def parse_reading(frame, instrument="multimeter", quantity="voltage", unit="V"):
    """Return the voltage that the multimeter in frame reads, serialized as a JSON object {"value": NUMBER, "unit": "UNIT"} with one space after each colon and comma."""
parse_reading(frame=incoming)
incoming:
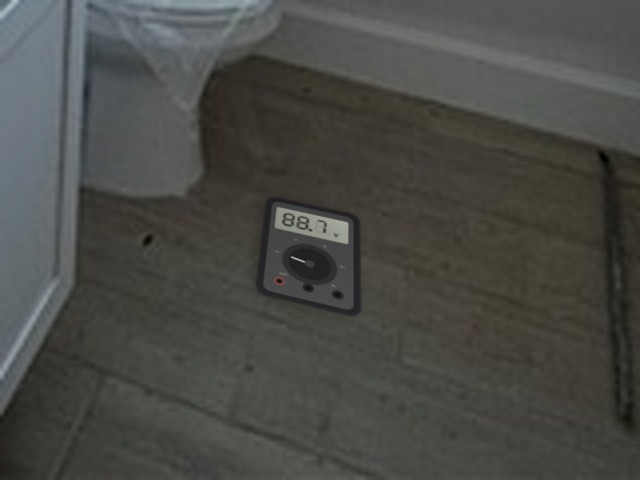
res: {"value": 88.7, "unit": "V"}
